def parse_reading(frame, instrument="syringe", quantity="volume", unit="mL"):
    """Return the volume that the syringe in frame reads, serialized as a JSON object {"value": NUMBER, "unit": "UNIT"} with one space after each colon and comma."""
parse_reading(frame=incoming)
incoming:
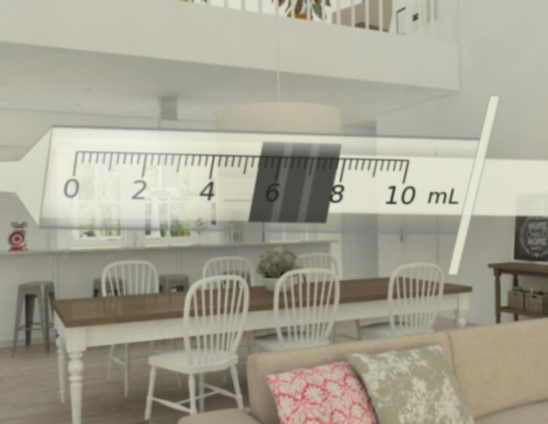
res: {"value": 5.4, "unit": "mL"}
